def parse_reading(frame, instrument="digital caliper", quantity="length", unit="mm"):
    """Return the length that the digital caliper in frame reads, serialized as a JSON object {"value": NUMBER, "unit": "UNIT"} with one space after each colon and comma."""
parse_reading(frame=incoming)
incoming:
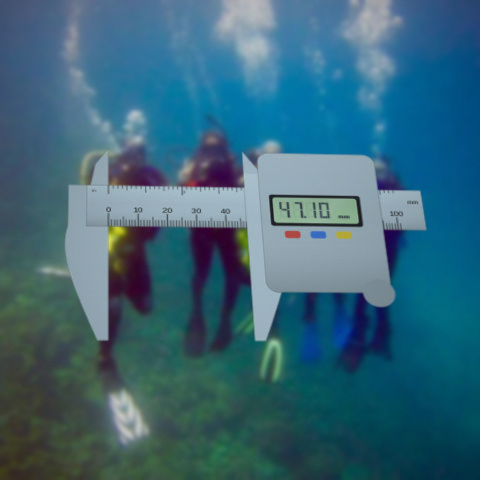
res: {"value": 47.10, "unit": "mm"}
